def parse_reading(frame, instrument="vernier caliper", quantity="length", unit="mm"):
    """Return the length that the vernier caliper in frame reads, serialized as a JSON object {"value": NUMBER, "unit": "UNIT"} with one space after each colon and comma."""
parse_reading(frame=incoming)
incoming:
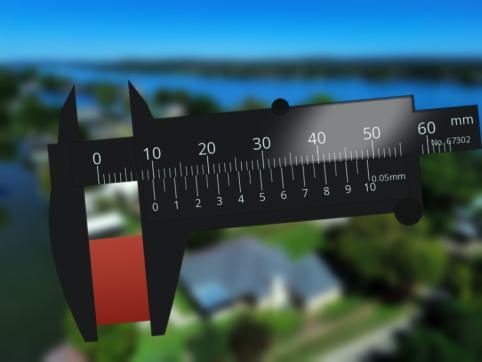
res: {"value": 9.8, "unit": "mm"}
